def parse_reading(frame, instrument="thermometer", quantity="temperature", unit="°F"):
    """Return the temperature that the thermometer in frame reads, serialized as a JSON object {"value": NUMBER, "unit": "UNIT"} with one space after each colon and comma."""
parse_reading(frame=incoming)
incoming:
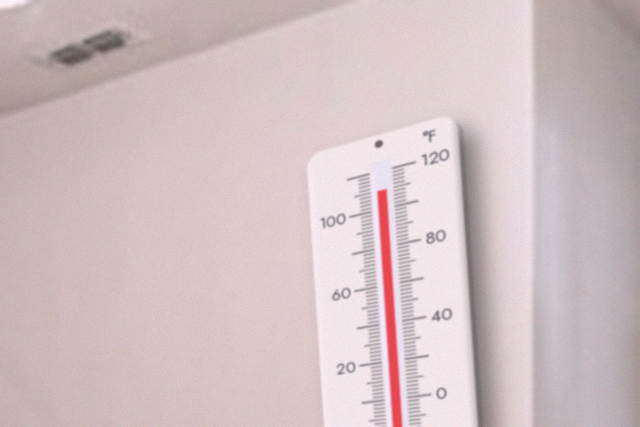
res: {"value": 110, "unit": "°F"}
